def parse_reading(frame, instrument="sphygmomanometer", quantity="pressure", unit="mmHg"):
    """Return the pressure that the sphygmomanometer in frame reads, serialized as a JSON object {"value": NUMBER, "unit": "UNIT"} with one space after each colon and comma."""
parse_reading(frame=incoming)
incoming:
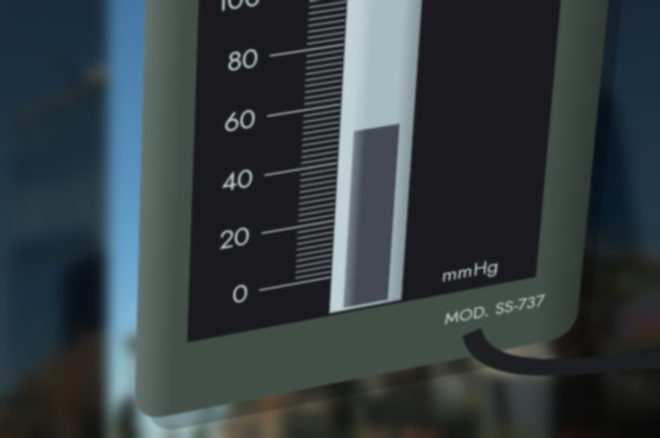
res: {"value": 50, "unit": "mmHg"}
